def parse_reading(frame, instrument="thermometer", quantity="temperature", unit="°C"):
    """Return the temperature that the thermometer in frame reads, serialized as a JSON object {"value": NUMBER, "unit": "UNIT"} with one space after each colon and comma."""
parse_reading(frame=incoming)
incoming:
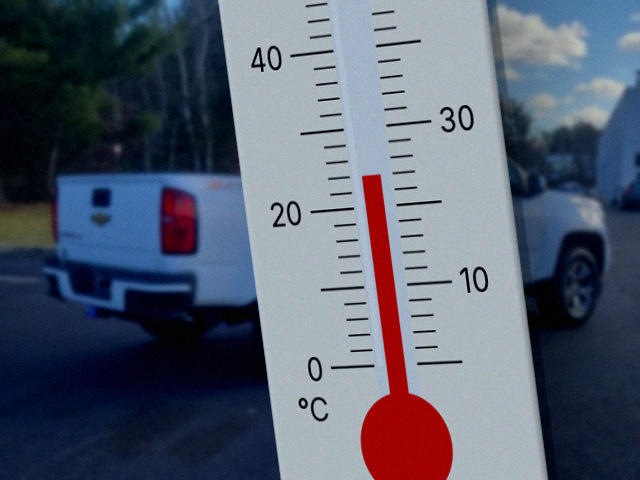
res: {"value": 24, "unit": "°C"}
